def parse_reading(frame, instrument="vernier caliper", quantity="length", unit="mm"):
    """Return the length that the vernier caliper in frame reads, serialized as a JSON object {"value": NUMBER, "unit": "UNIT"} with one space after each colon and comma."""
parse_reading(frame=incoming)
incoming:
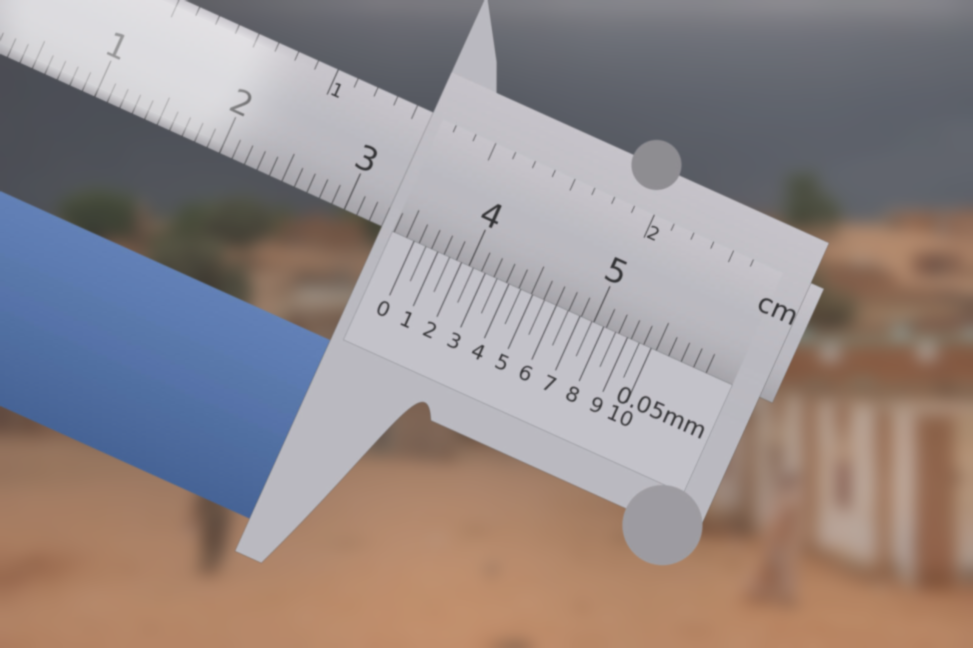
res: {"value": 35.6, "unit": "mm"}
